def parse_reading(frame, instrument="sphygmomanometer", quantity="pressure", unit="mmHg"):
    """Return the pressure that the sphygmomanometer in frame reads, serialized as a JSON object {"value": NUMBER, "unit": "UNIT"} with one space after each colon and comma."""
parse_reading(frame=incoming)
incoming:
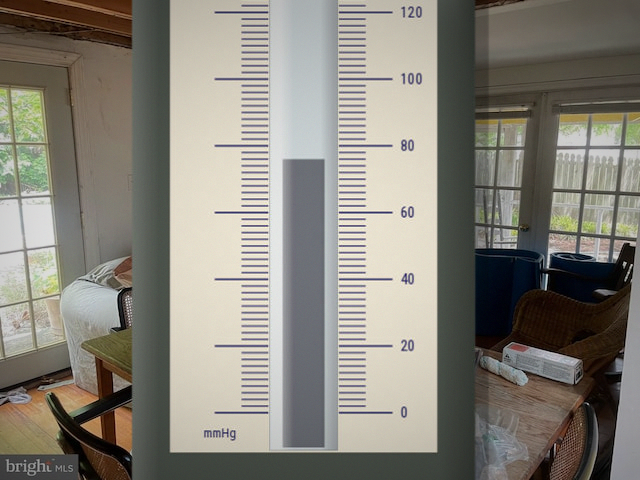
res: {"value": 76, "unit": "mmHg"}
